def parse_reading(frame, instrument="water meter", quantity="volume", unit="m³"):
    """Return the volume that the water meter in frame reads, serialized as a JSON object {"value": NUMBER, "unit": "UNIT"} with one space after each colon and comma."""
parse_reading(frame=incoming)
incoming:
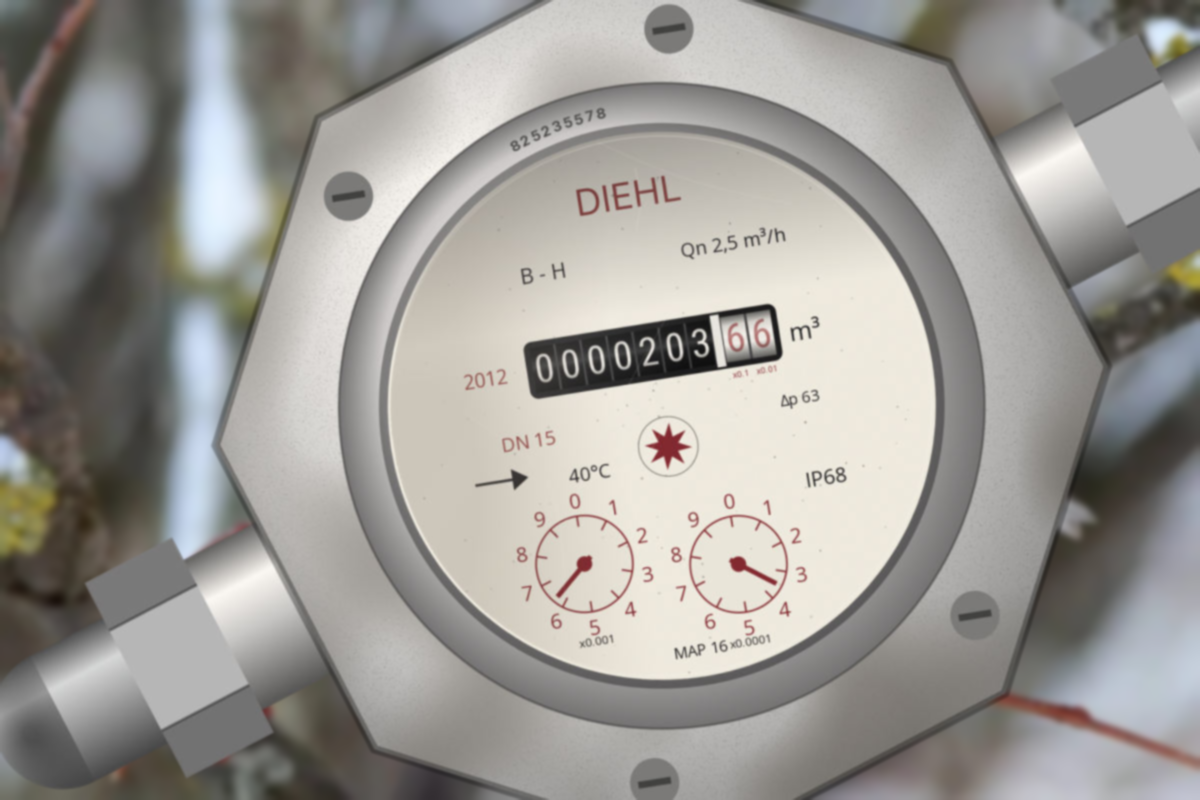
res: {"value": 203.6663, "unit": "m³"}
